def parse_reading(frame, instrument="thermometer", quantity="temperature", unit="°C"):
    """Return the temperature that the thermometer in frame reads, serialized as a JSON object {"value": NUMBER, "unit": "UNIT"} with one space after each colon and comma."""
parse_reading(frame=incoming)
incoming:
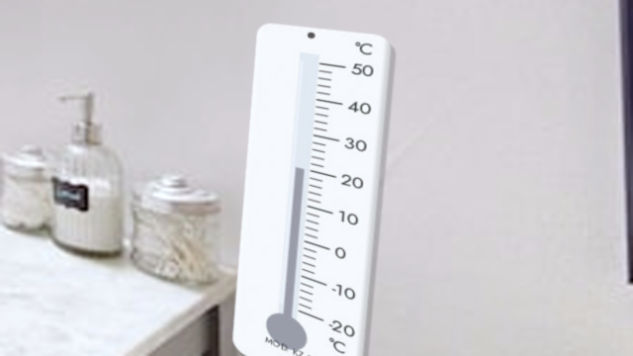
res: {"value": 20, "unit": "°C"}
